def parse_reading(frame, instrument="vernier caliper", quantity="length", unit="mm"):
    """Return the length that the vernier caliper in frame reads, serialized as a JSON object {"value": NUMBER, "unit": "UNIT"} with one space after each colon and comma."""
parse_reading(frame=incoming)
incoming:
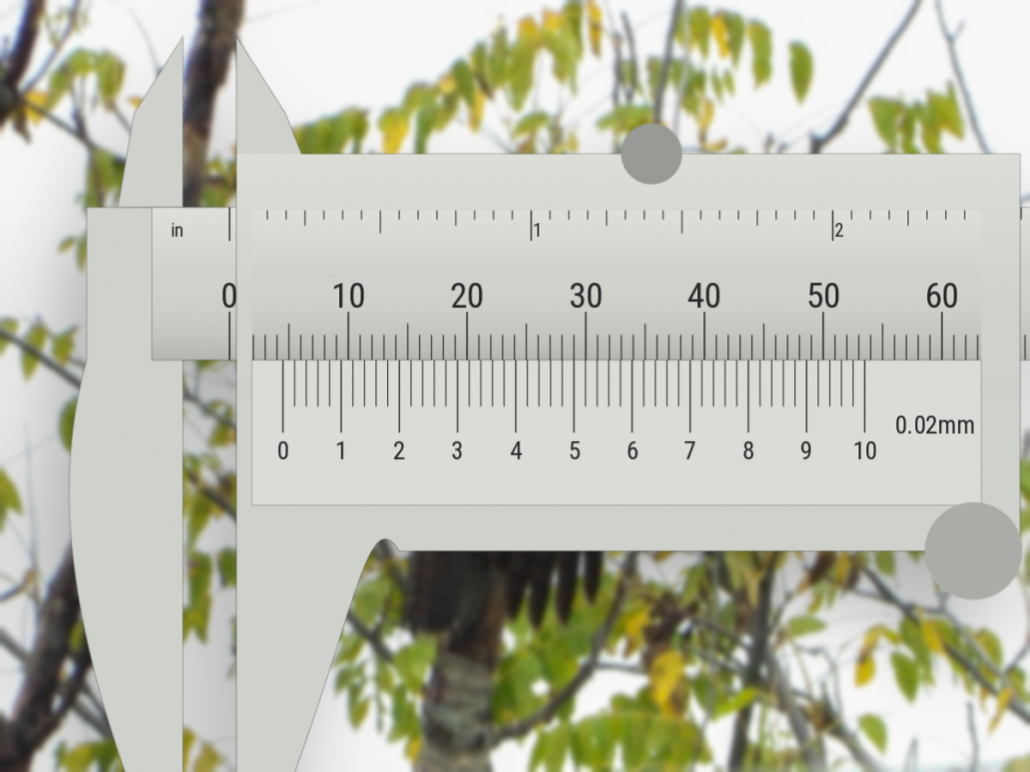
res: {"value": 4.5, "unit": "mm"}
